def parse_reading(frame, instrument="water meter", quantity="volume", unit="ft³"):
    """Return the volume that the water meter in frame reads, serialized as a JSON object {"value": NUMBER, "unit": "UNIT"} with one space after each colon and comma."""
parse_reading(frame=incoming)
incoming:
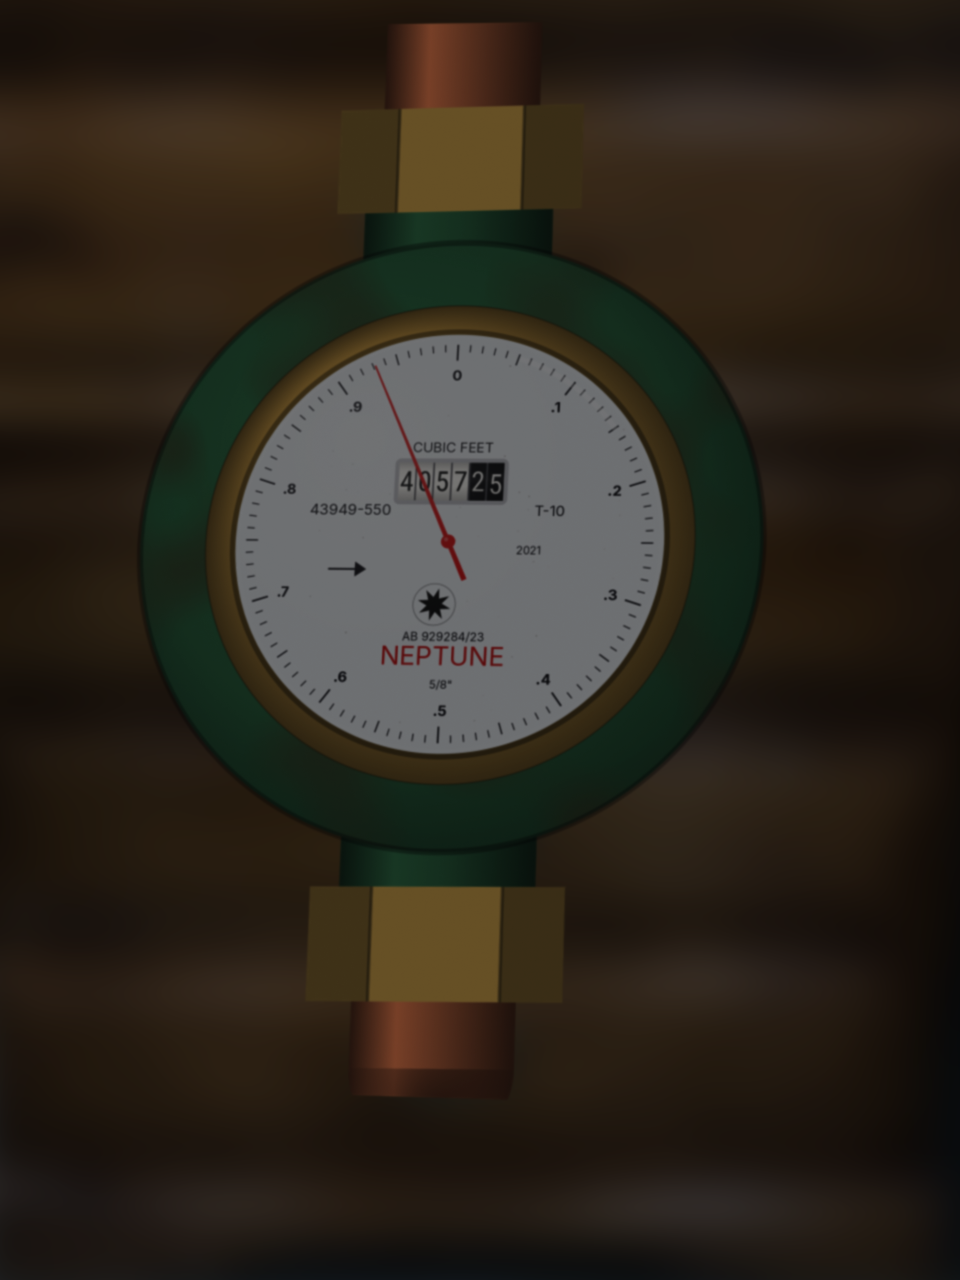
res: {"value": 405724.93, "unit": "ft³"}
